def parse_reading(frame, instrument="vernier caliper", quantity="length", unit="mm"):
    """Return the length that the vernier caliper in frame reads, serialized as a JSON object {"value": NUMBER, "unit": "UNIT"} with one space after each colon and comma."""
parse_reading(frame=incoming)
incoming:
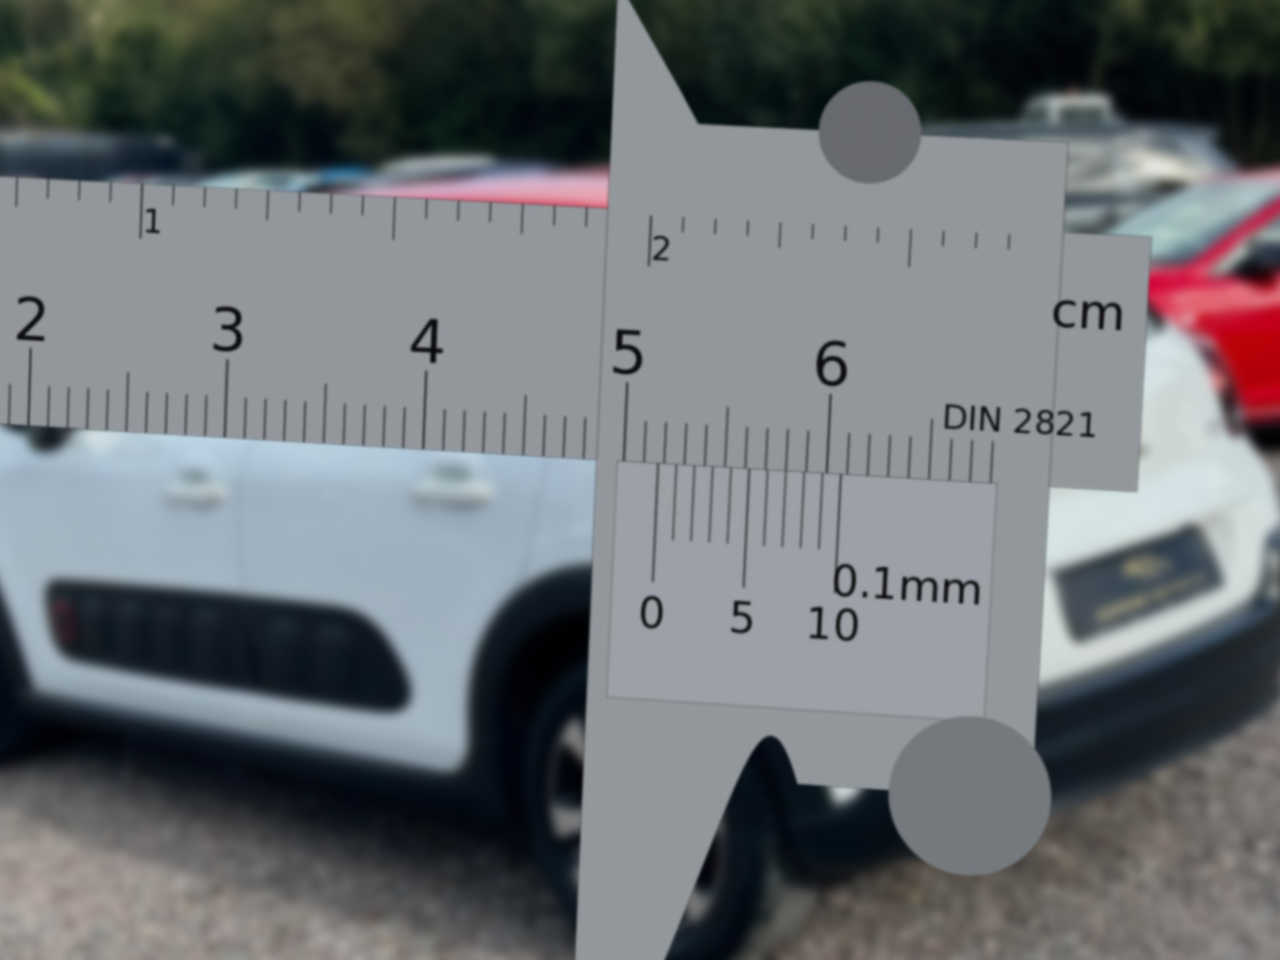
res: {"value": 51.7, "unit": "mm"}
